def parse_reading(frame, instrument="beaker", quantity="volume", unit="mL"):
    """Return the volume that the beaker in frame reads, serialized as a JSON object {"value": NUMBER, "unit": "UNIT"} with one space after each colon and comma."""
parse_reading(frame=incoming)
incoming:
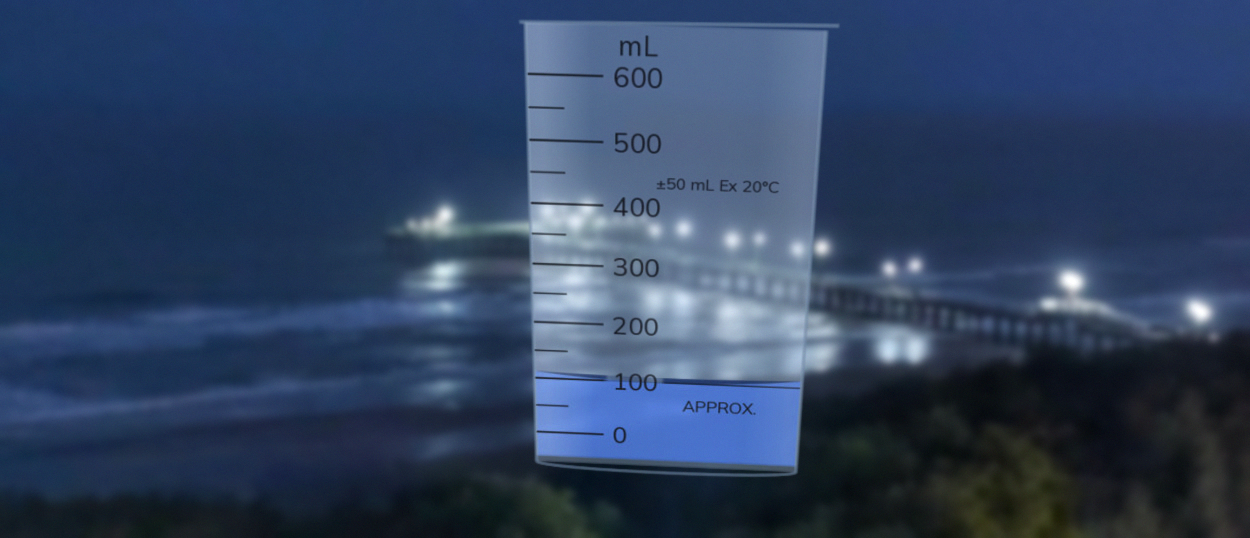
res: {"value": 100, "unit": "mL"}
